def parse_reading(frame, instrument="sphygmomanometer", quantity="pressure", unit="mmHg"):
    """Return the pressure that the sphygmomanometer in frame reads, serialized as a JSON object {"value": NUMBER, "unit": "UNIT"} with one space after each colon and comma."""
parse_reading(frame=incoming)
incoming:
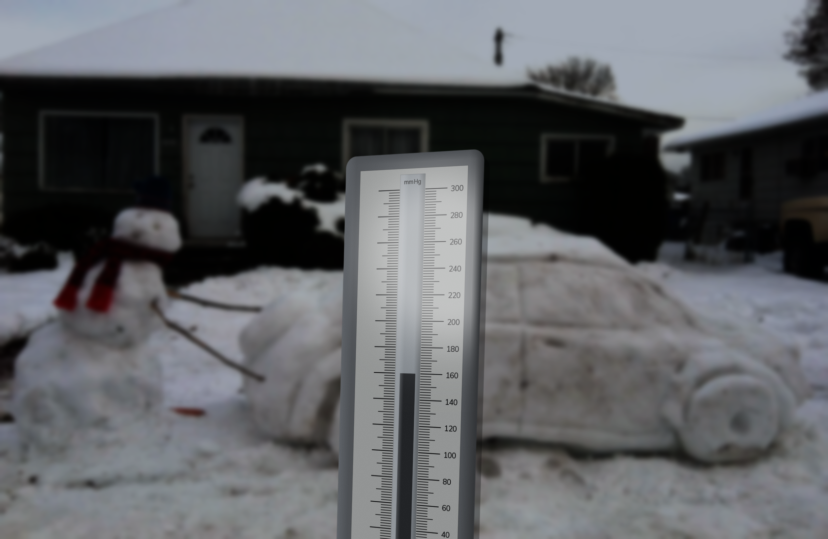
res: {"value": 160, "unit": "mmHg"}
